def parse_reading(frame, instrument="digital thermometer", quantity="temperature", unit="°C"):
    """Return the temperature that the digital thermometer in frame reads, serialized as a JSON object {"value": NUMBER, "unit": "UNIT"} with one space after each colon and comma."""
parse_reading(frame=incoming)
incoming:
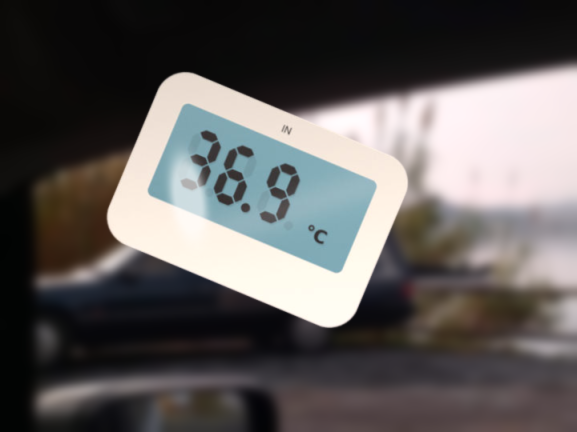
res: {"value": 36.9, "unit": "°C"}
